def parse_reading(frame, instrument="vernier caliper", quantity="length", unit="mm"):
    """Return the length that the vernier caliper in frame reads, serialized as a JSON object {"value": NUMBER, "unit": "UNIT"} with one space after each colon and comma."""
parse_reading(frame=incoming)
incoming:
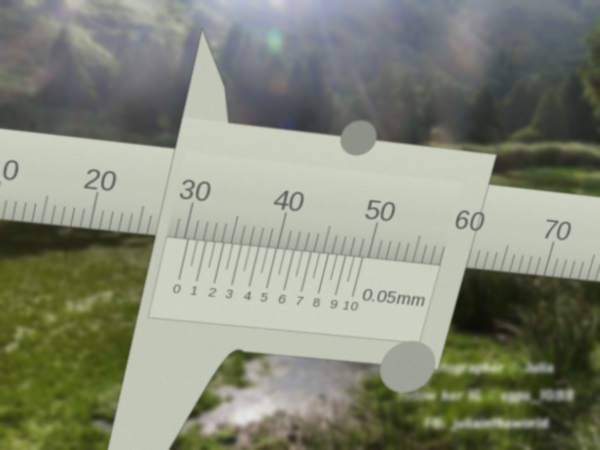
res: {"value": 30.4, "unit": "mm"}
